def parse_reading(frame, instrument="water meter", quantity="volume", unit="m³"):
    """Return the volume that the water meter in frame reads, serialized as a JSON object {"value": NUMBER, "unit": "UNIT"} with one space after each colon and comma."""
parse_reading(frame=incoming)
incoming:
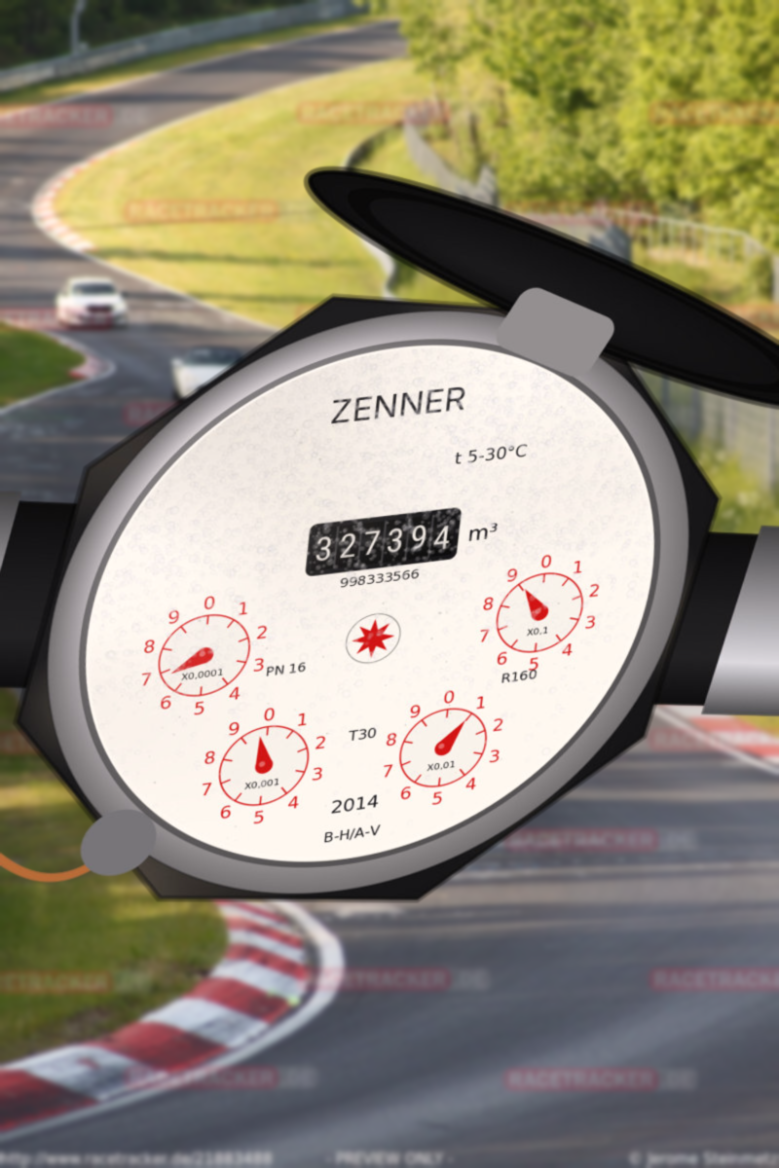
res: {"value": 327393.9096, "unit": "m³"}
